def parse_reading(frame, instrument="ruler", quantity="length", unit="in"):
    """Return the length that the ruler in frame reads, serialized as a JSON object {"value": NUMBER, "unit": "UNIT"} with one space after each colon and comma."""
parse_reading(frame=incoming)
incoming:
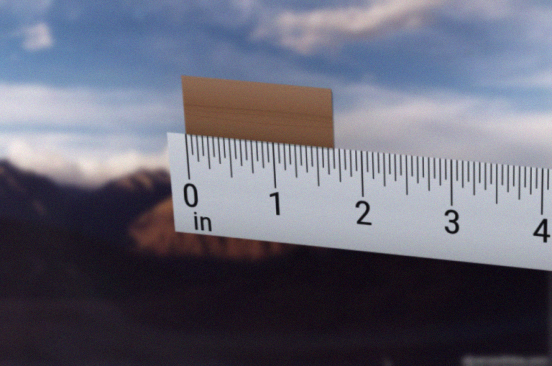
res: {"value": 1.6875, "unit": "in"}
